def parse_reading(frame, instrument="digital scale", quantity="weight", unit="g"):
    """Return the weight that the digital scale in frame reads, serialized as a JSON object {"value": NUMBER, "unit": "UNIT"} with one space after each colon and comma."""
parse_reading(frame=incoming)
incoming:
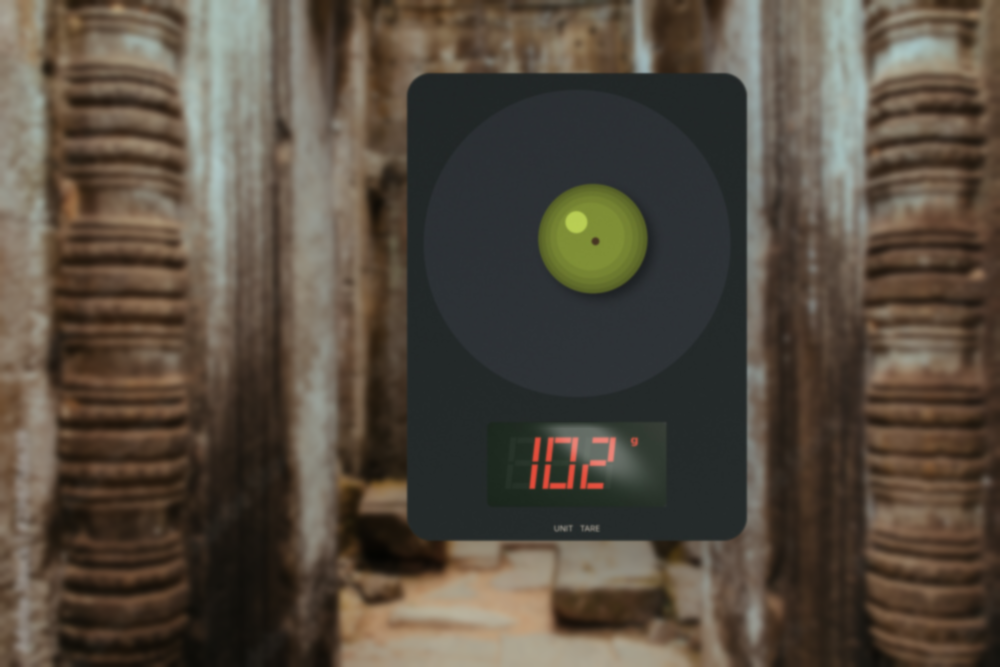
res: {"value": 102, "unit": "g"}
